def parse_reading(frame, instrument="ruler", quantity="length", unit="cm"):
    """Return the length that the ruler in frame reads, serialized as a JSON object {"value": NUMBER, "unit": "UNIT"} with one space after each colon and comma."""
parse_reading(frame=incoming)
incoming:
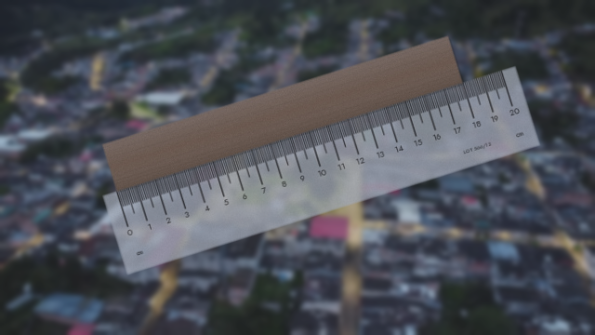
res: {"value": 18, "unit": "cm"}
